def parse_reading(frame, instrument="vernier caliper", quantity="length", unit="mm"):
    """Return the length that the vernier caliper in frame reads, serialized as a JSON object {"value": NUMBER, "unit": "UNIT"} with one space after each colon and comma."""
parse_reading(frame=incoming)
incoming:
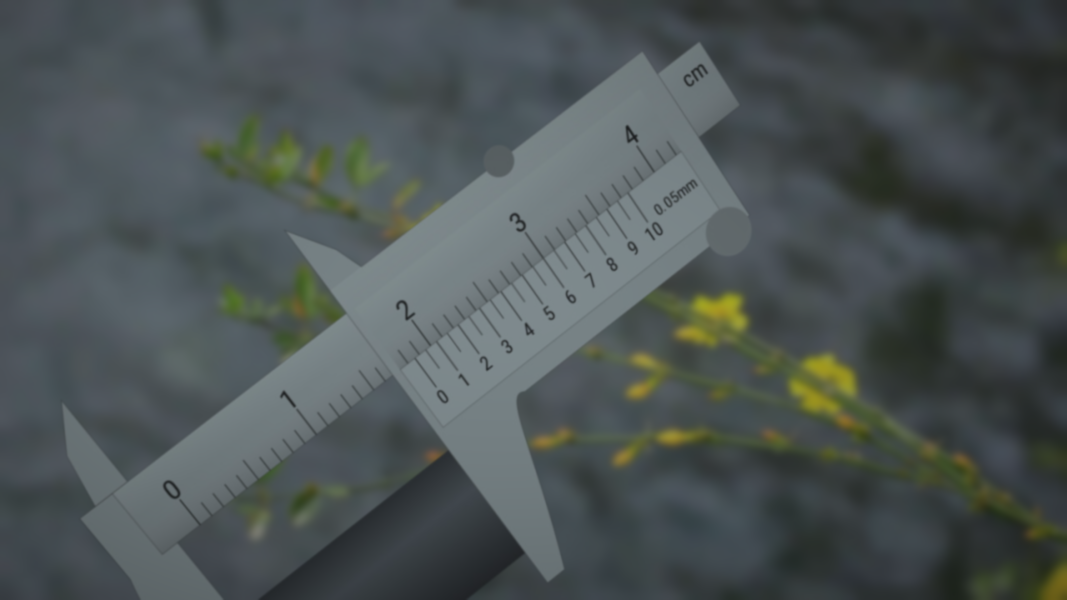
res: {"value": 18.6, "unit": "mm"}
